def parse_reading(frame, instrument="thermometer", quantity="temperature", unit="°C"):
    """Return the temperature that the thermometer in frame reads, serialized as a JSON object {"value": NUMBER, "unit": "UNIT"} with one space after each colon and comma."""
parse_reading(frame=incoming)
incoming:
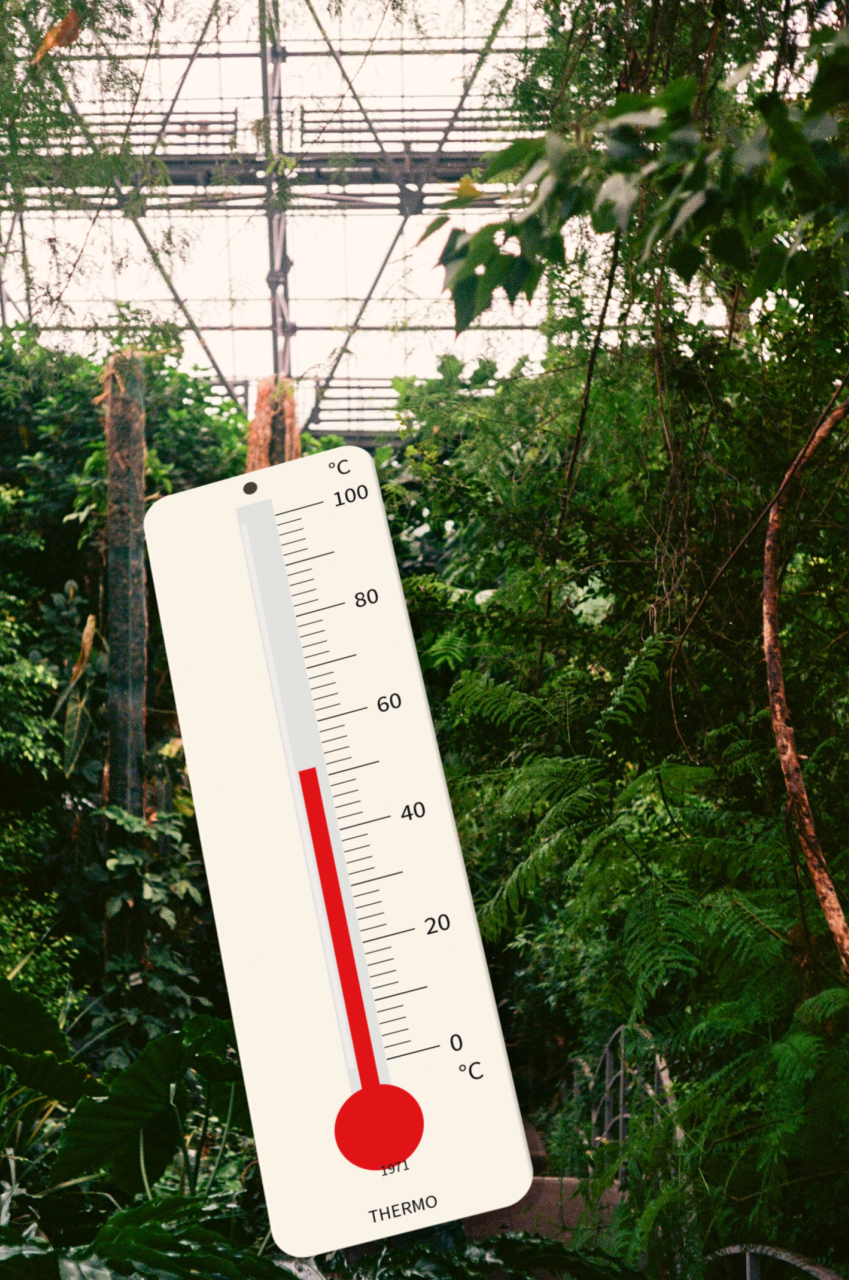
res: {"value": 52, "unit": "°C"}
